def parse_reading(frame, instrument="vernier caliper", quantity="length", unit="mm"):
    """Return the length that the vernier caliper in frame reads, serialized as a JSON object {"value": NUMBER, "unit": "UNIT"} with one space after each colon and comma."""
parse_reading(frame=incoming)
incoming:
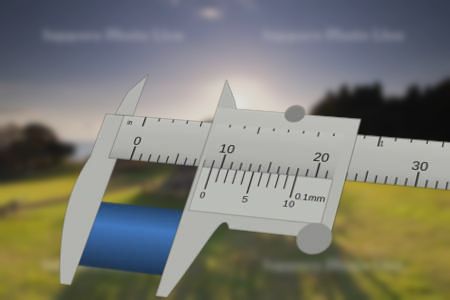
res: {"value": 9.0, "unit": "mm"}
